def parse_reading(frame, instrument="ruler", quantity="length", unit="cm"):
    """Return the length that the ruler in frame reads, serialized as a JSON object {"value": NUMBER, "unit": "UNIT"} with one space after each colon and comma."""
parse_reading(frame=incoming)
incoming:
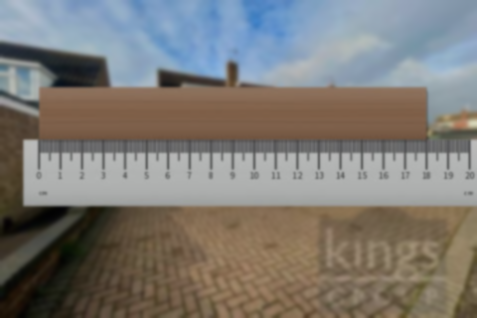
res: {"value": 18, "unit": "cm"}
